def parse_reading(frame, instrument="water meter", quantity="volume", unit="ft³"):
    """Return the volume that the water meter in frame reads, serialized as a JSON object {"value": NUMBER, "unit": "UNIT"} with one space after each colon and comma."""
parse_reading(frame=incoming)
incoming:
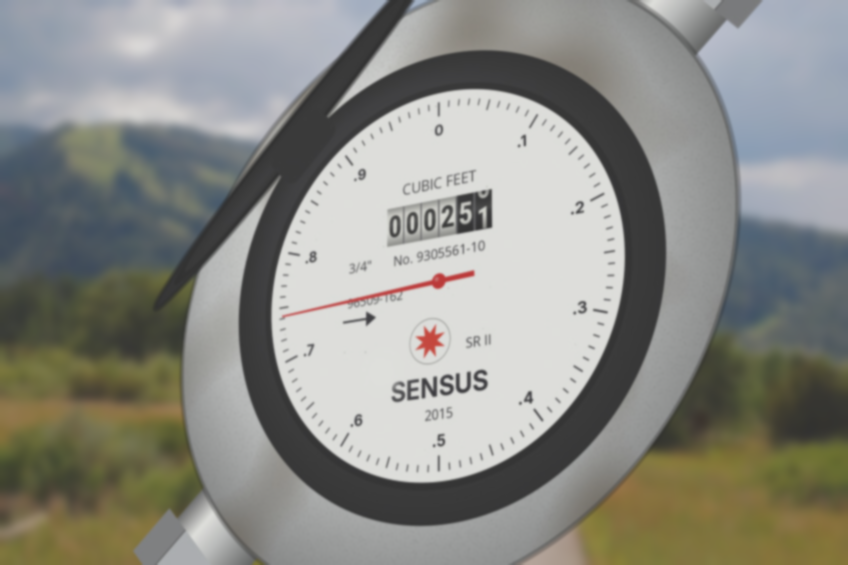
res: {"value": 250.74, "unit": "ft³"}
